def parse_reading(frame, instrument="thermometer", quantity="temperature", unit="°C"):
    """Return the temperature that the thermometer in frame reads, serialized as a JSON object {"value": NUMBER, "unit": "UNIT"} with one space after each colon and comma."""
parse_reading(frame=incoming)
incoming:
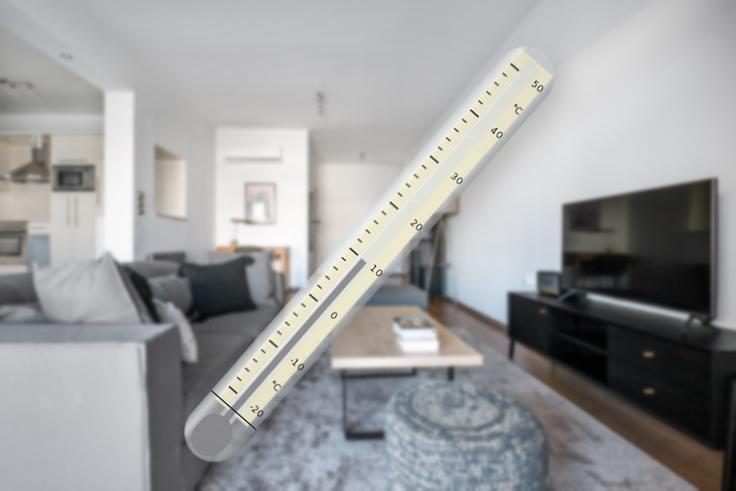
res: {"value": 10, "unit": "°C"}
